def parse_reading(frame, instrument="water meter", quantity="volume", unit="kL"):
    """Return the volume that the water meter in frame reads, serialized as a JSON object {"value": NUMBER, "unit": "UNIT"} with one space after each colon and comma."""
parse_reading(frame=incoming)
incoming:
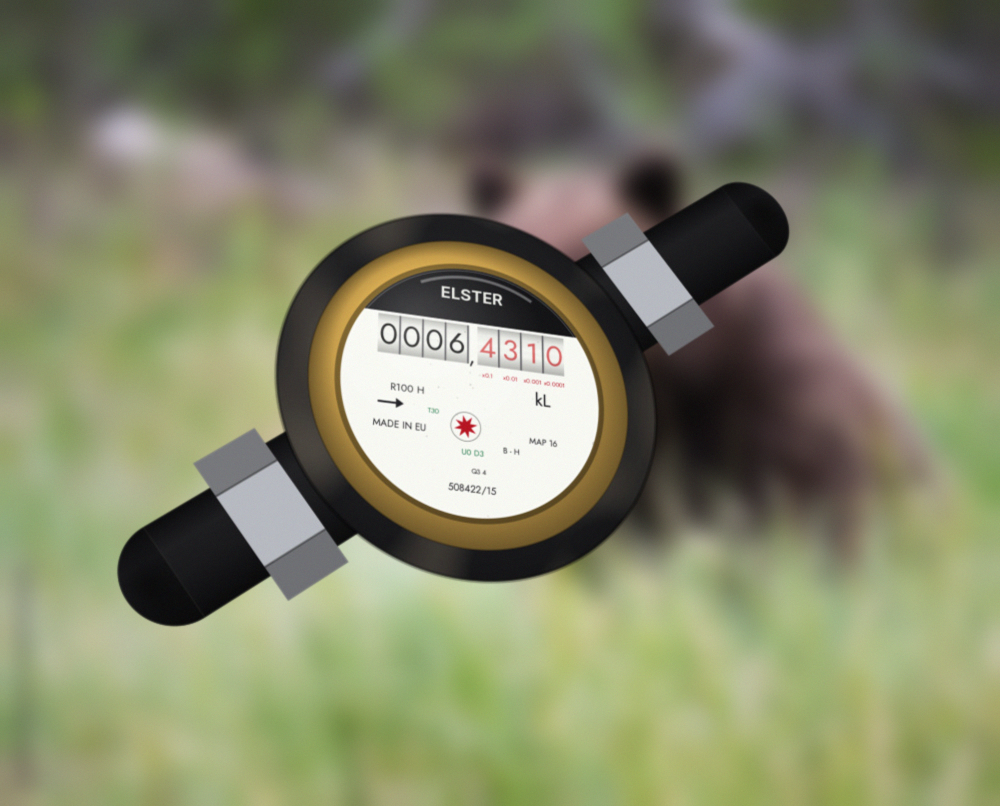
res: {"value": 6.4310, "unit": "kL"}
